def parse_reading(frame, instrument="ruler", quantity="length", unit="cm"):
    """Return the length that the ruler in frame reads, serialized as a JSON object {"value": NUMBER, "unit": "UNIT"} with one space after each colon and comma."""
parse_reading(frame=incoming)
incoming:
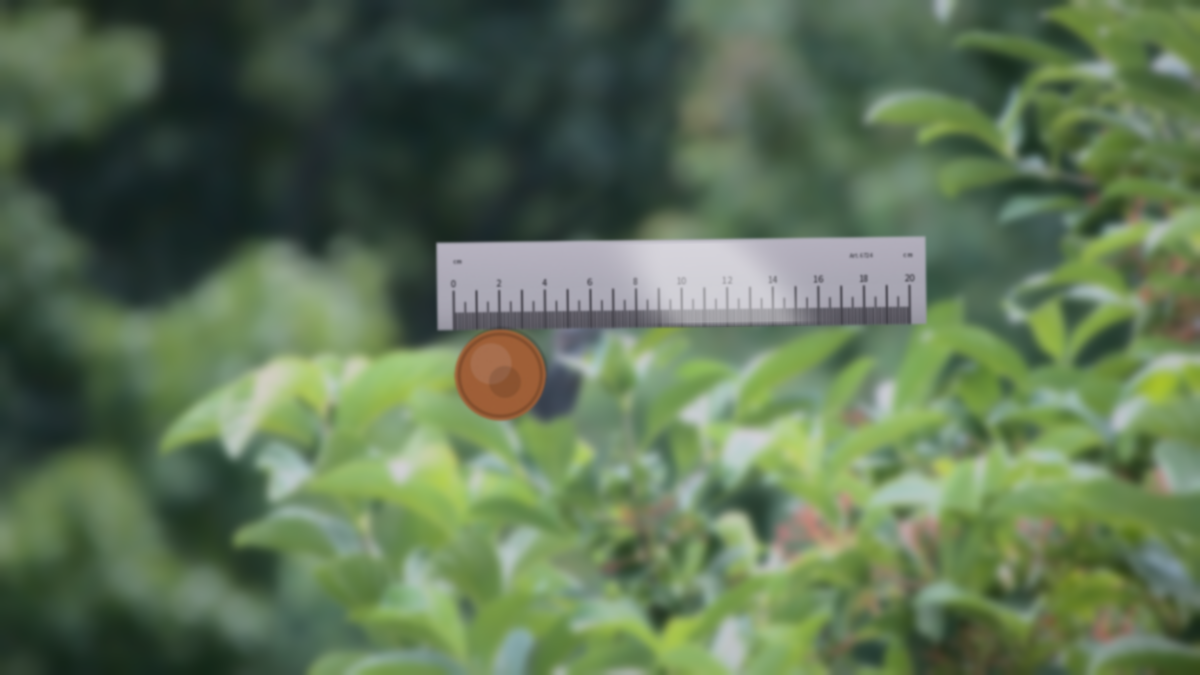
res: {"value": 4, "unit": "cm"}
